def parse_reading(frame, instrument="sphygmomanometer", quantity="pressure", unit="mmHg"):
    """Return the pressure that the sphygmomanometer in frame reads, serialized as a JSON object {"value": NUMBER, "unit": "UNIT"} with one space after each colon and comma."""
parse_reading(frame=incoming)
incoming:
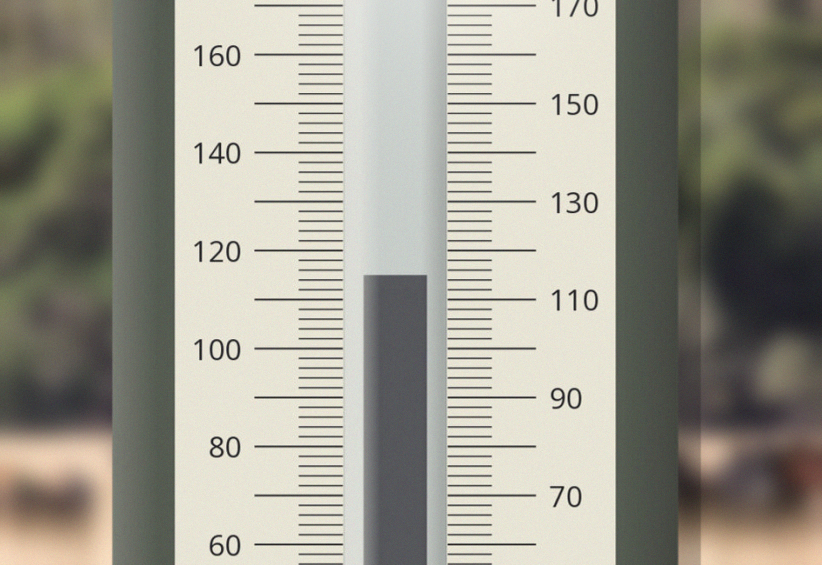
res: {"value": 115, "unit": "mmHg"}
